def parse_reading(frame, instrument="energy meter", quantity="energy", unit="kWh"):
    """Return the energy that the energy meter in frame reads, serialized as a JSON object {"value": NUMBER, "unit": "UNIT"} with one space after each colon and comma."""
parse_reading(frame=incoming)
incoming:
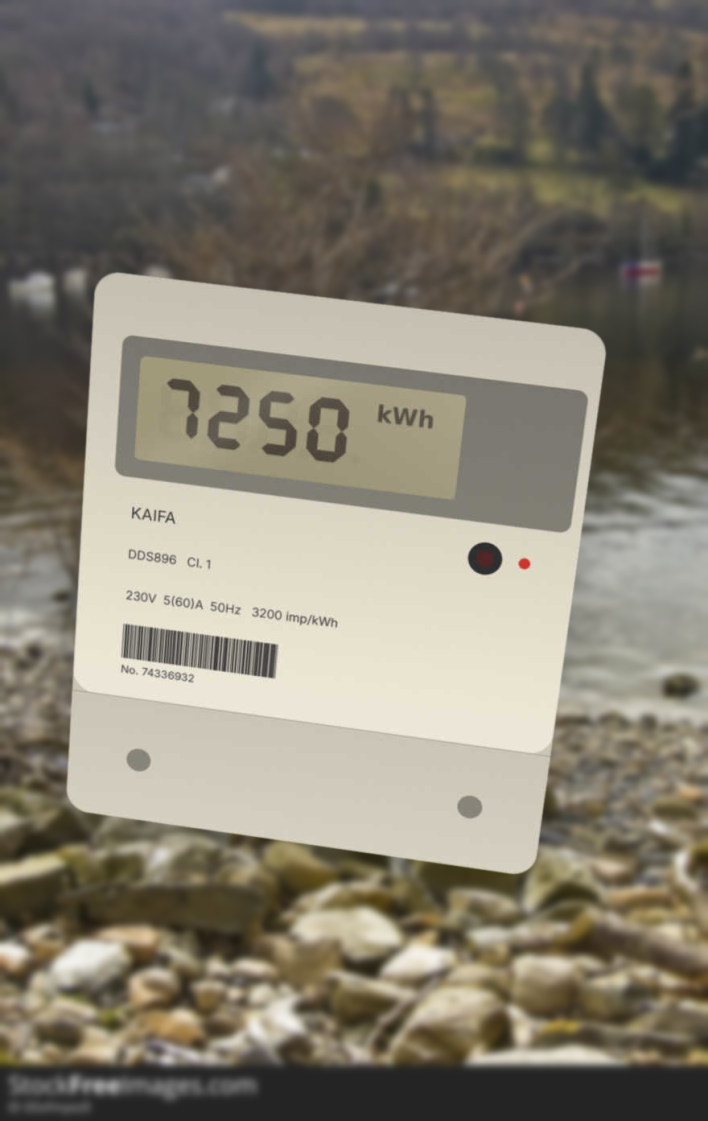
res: {"value": 7250, "unit": "kWh"}
